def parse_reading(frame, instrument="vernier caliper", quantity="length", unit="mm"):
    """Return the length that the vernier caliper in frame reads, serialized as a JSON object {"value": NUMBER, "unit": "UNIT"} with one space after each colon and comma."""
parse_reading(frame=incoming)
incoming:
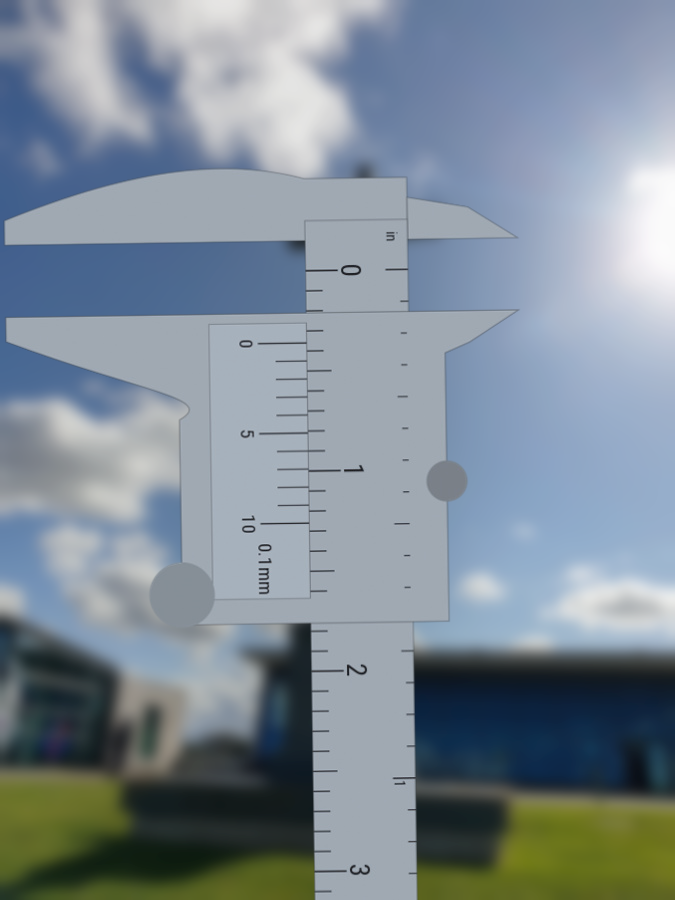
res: {"value": 3.6, "unit": "mm"}
